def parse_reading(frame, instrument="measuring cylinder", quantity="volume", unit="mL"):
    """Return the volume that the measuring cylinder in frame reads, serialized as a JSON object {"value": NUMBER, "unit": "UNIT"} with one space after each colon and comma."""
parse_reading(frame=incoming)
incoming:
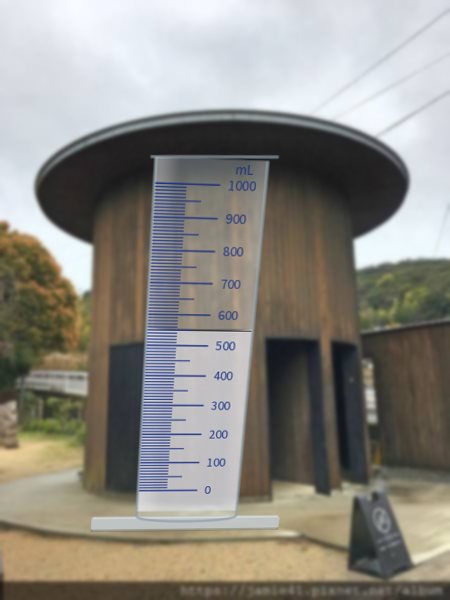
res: {"value": 550, "unit": "mL"}
